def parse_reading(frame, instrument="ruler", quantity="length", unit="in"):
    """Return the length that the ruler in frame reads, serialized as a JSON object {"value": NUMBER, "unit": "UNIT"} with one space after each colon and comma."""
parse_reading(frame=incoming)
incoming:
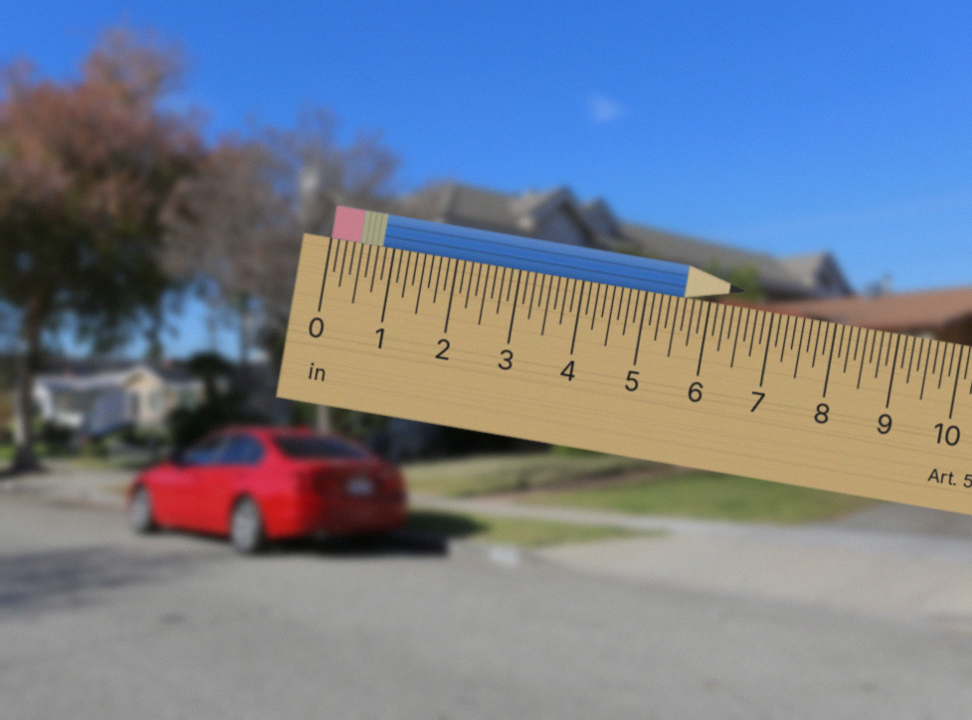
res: {"value": 6.5, "unit": "in"}
